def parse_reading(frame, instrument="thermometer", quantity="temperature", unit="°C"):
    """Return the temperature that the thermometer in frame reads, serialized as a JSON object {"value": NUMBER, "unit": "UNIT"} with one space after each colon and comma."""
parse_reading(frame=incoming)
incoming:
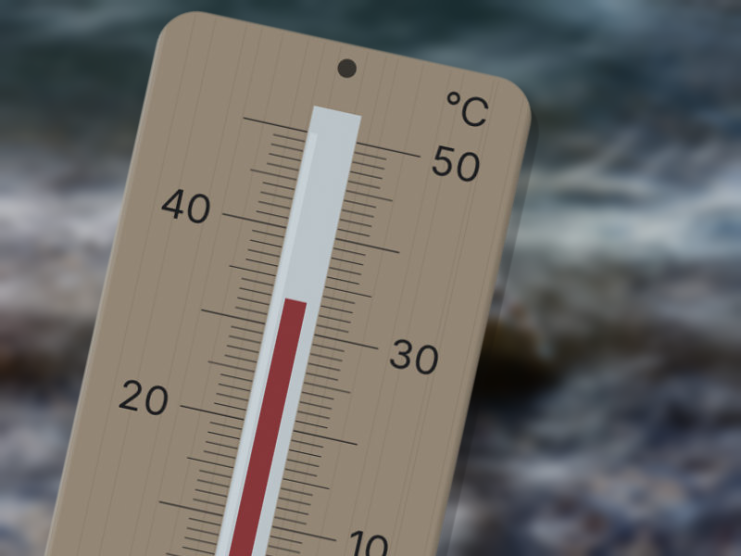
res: {"value": 33, "unit": "°C"}
